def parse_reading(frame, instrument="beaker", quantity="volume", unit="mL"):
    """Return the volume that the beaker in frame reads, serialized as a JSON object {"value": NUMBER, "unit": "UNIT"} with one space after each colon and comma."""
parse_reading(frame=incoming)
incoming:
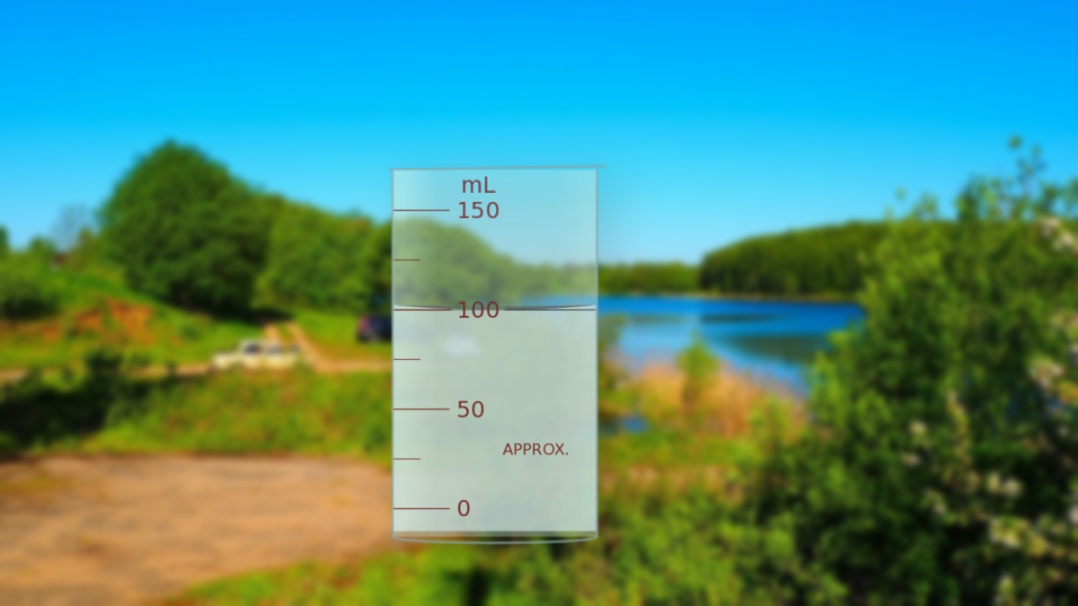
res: {"value": 100, "unit": "mL"}
